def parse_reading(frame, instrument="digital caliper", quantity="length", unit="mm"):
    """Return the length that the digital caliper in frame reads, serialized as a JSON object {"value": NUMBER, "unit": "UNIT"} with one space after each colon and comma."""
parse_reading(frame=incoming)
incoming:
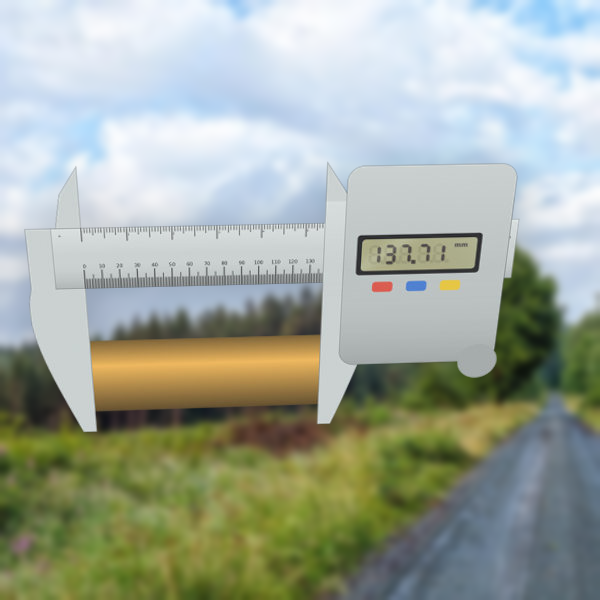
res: {"value": 137.71, "unit": "mm"}
